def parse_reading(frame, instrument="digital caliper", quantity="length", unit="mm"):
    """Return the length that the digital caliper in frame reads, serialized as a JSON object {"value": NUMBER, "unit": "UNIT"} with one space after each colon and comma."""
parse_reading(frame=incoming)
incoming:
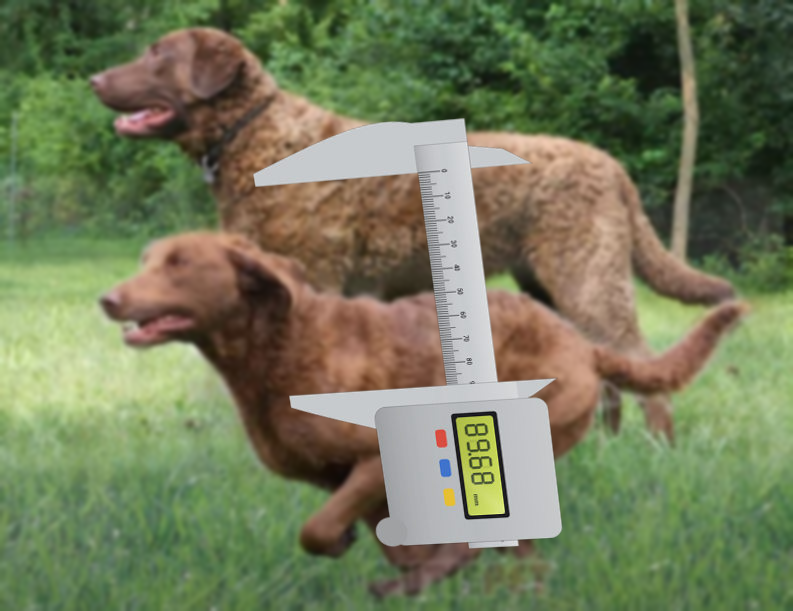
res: {"value": 89.68, "unit": "mm"}
